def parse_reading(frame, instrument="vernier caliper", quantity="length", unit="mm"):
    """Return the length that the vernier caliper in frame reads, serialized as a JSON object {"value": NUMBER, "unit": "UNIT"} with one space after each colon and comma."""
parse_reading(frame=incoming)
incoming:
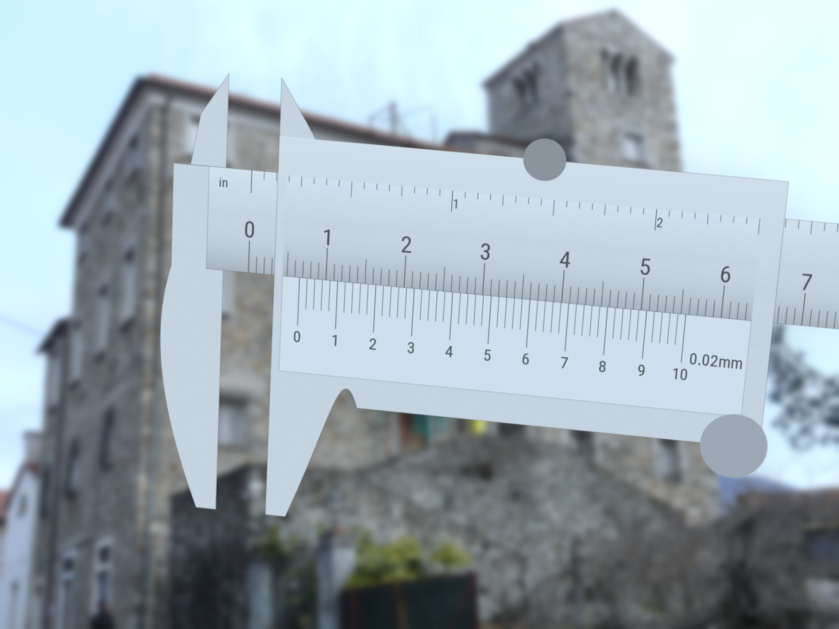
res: {"value": 6.6, "unit": "mm"}
